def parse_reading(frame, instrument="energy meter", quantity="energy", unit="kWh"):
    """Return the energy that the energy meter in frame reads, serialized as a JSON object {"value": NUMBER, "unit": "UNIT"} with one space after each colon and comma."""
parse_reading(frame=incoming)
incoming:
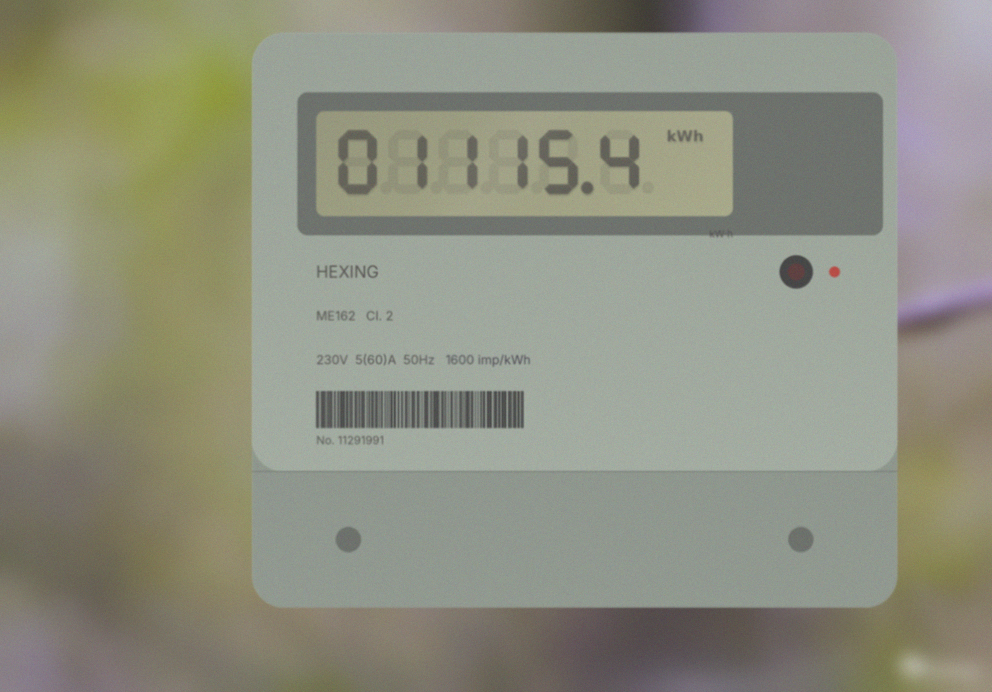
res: {"value": 1115.4, "unit": "kWh"}
